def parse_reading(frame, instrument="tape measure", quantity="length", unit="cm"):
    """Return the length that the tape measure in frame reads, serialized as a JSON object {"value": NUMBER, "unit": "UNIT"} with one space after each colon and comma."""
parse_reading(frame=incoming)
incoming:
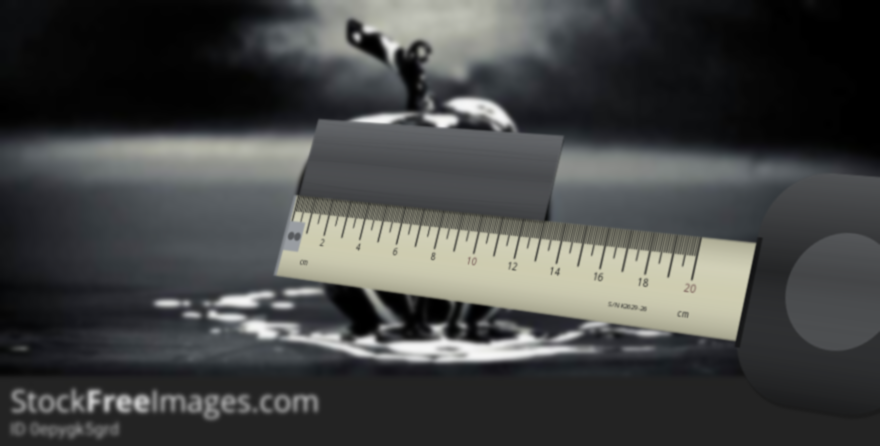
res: {"value": 13, "unit": "cm"}
